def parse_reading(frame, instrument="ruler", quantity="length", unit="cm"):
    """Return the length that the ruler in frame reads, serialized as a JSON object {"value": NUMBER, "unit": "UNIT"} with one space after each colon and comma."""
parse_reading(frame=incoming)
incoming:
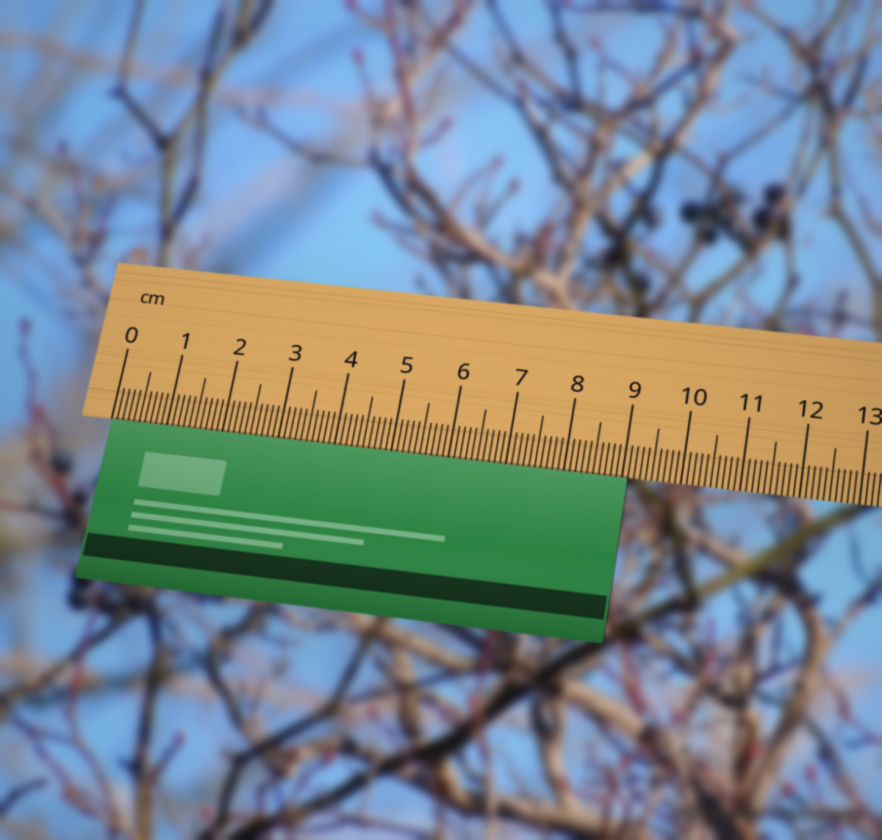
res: {"value": 9.1, "unit": "cm"}
